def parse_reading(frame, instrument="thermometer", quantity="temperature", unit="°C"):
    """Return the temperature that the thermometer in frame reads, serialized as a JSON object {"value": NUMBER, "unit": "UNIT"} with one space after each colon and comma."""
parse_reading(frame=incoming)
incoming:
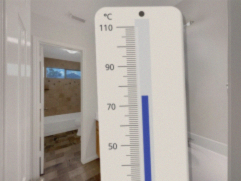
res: {"value": 75, "unit": "°C"}
